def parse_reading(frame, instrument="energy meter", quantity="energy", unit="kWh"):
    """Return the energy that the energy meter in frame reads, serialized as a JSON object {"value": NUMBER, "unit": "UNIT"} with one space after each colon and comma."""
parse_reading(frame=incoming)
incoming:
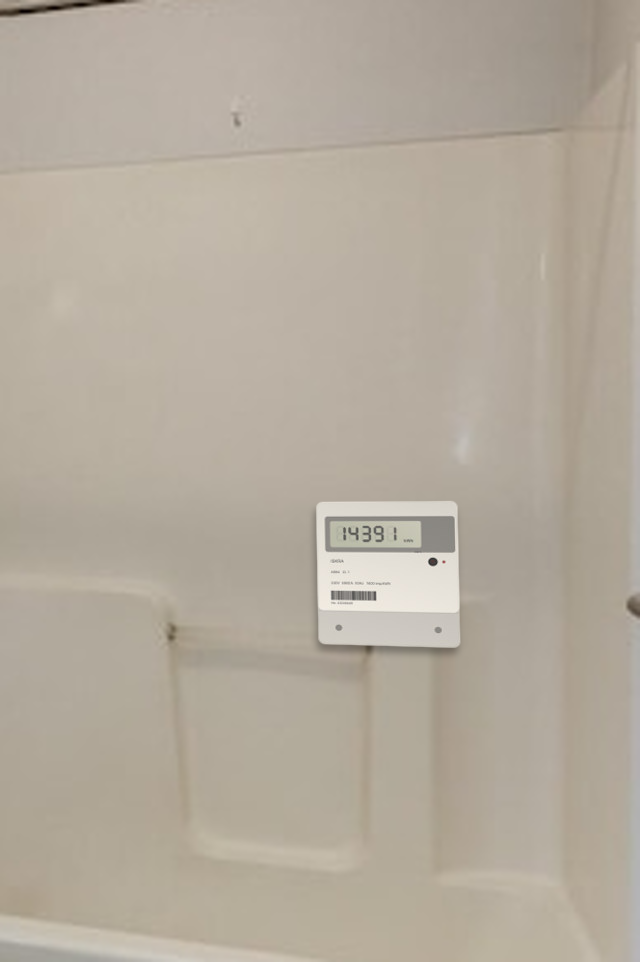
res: {"value": 14391, "unit": "kWh"}
